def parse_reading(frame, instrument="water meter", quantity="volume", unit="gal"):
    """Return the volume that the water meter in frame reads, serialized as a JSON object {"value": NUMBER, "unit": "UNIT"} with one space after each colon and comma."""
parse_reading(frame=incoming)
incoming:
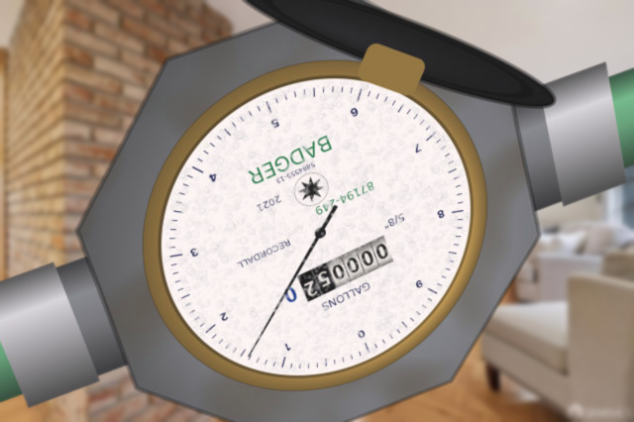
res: {"value": 521.4, "unit": "gal"}
